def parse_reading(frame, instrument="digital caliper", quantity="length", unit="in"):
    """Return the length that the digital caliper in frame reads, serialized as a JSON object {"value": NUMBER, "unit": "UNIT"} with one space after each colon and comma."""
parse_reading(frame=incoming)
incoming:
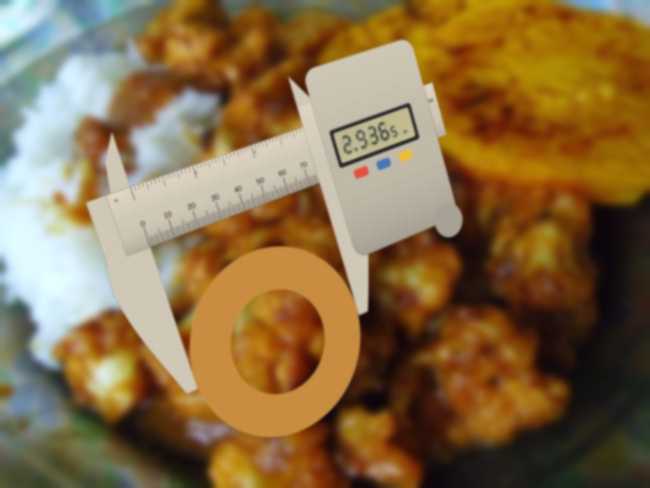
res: {"value": 2.9365, "unit": "in"}
